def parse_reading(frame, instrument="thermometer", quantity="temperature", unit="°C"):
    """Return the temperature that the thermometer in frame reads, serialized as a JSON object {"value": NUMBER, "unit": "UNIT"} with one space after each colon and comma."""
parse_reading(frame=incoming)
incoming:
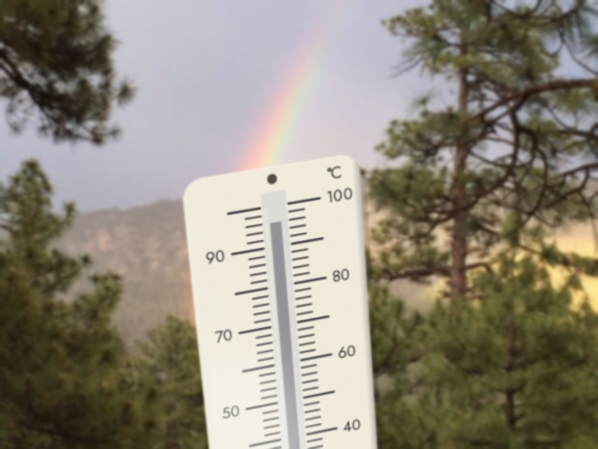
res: {"value": 96, "unit": "°C"}
